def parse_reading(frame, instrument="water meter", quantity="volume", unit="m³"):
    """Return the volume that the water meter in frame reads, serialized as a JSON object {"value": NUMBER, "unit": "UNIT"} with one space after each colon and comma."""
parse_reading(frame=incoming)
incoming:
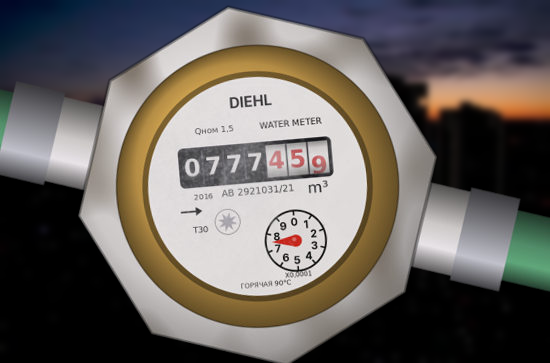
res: {"value": 777.4587, "unit": "m³"}
